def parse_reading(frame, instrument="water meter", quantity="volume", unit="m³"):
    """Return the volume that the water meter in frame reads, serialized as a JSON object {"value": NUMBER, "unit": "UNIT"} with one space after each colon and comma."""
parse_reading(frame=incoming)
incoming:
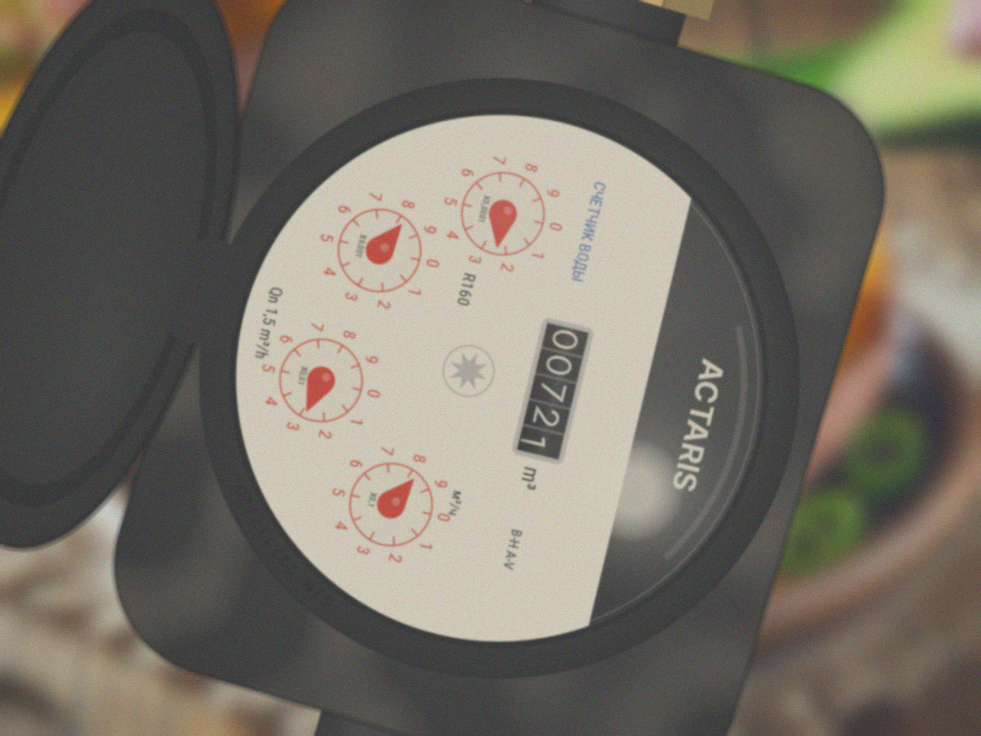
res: {"value": 720.8282, "unit": "m³"}
